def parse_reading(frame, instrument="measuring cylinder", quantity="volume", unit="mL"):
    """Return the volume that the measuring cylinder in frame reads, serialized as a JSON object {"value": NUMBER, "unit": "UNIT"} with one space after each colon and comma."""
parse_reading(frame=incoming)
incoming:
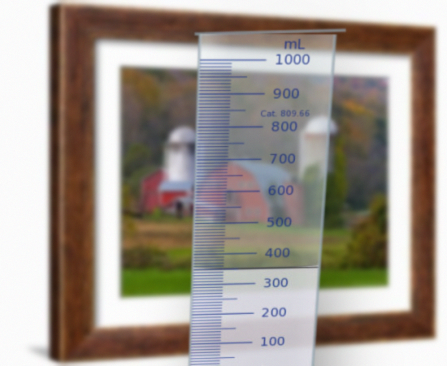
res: {"value": 350, "unit": "mL"}
